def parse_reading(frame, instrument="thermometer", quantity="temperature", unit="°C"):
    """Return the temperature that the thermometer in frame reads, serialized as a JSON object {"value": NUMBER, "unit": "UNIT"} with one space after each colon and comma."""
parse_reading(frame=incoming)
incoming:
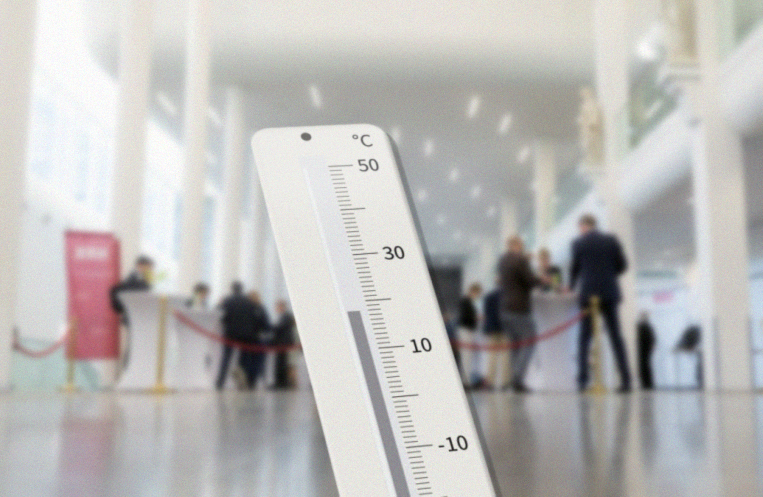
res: {"value": 18, "unit": "°C"}
